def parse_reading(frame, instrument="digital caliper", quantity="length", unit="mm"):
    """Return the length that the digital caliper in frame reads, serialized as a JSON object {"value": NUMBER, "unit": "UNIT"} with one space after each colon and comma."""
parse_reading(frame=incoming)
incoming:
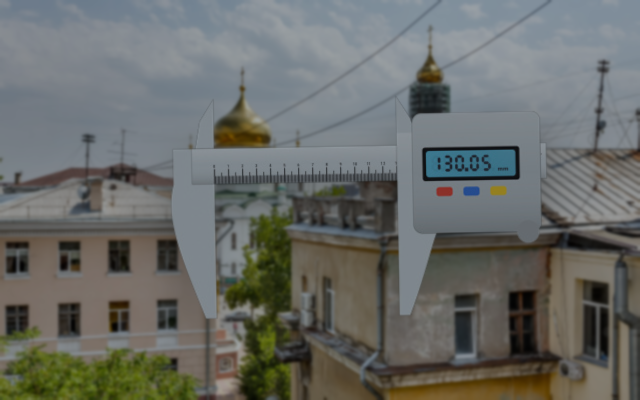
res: {"value": 130.05, "unit": "mm"}
